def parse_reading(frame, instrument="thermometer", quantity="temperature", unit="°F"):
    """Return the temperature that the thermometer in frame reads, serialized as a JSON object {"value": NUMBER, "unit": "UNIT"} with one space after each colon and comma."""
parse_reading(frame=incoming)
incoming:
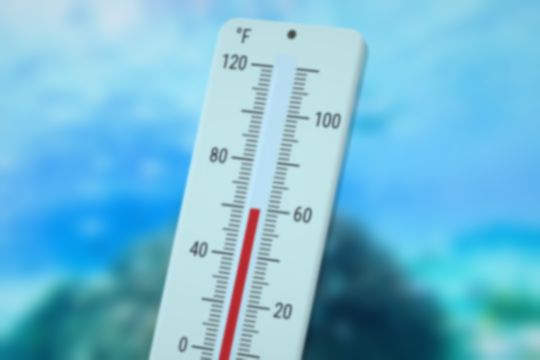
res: {"value": 60, "unit": "°F"}
